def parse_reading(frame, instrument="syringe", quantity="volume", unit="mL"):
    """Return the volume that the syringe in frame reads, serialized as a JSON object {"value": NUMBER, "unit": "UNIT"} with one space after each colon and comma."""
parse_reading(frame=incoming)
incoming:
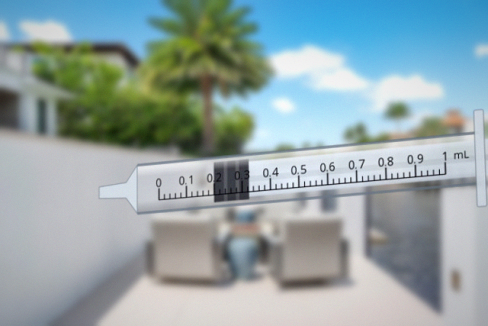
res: {"value": 0.2, "unit": "mL"}
